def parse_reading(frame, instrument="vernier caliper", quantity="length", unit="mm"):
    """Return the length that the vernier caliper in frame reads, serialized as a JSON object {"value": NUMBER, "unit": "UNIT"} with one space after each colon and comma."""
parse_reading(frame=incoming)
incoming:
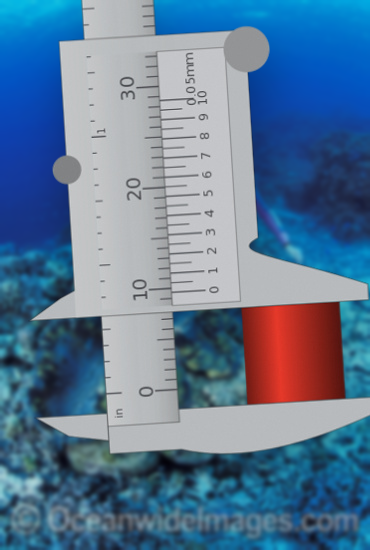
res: {"value": 9.6, "unit": "mm"}
